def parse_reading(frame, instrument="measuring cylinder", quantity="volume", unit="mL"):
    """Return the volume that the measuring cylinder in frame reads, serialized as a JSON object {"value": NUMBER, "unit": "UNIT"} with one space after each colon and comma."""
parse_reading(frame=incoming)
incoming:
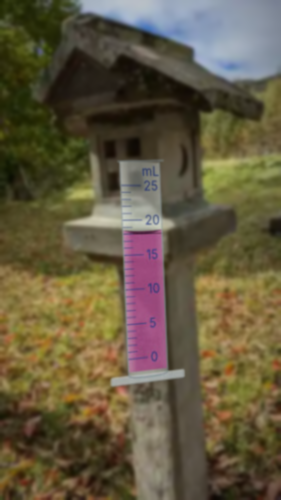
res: {"value": 18, "unit": "mL"}
